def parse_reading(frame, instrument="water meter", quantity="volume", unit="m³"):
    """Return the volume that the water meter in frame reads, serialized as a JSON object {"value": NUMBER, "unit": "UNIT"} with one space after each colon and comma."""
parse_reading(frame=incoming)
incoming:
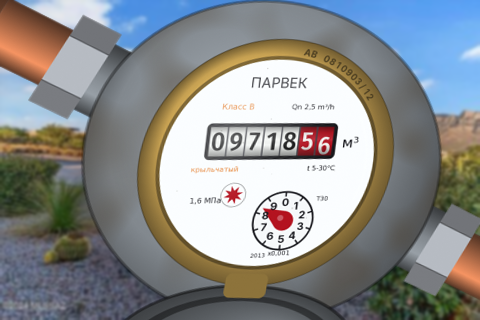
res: {"value": 9718.558, "unit": "m³"}
